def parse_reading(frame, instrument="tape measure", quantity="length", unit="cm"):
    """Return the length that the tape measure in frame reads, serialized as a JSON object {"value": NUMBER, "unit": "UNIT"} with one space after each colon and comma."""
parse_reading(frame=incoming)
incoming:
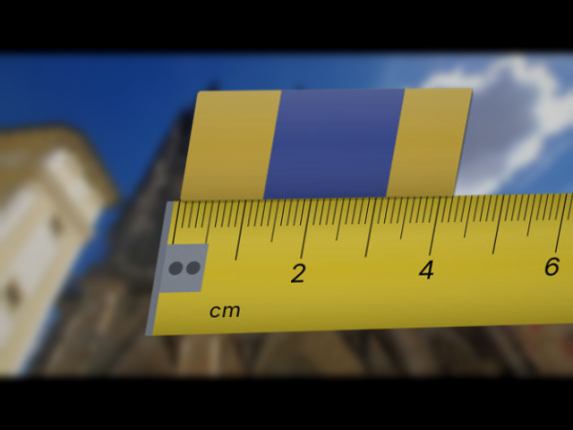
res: {"value": 4.2, "unit": "cm"}
